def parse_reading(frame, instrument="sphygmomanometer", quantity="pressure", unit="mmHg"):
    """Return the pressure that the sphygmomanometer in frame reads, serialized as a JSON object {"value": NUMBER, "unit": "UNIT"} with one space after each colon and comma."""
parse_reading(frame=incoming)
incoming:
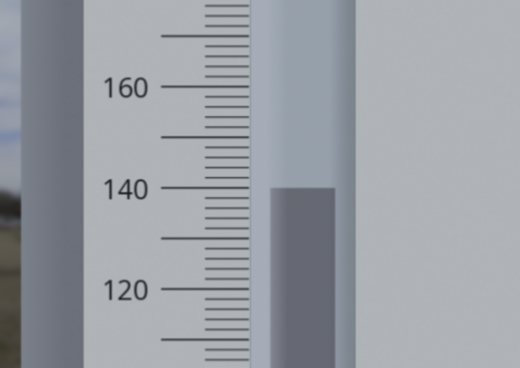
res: {"value": 140, "unit": "mmHg"}
